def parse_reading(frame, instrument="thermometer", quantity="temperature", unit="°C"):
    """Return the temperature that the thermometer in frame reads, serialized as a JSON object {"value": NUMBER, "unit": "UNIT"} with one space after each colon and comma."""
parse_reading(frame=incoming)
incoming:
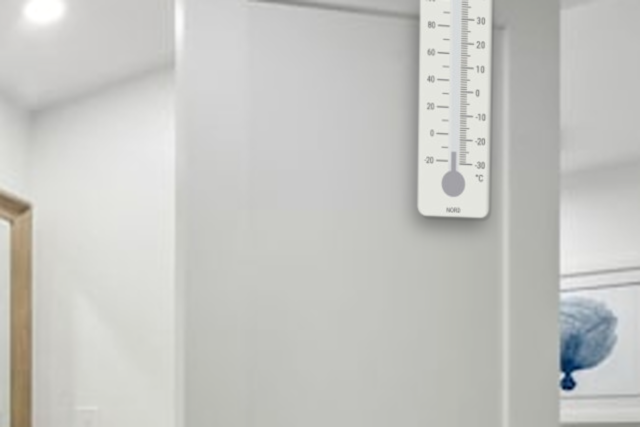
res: {"value": -25, "unit": "°C"}
